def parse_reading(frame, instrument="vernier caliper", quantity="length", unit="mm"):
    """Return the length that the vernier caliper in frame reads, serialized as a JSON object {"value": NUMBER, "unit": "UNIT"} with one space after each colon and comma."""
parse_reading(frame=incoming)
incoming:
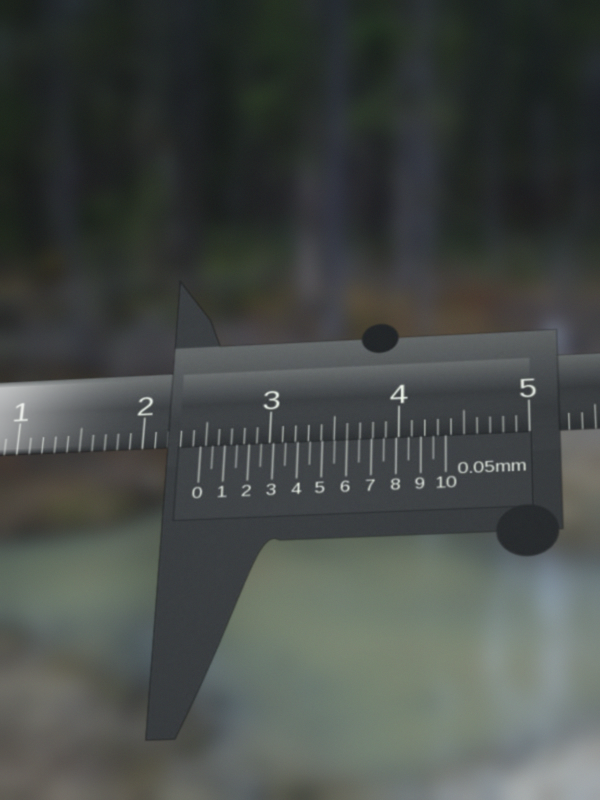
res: {"value": 24.6, "unit": "mm"}
